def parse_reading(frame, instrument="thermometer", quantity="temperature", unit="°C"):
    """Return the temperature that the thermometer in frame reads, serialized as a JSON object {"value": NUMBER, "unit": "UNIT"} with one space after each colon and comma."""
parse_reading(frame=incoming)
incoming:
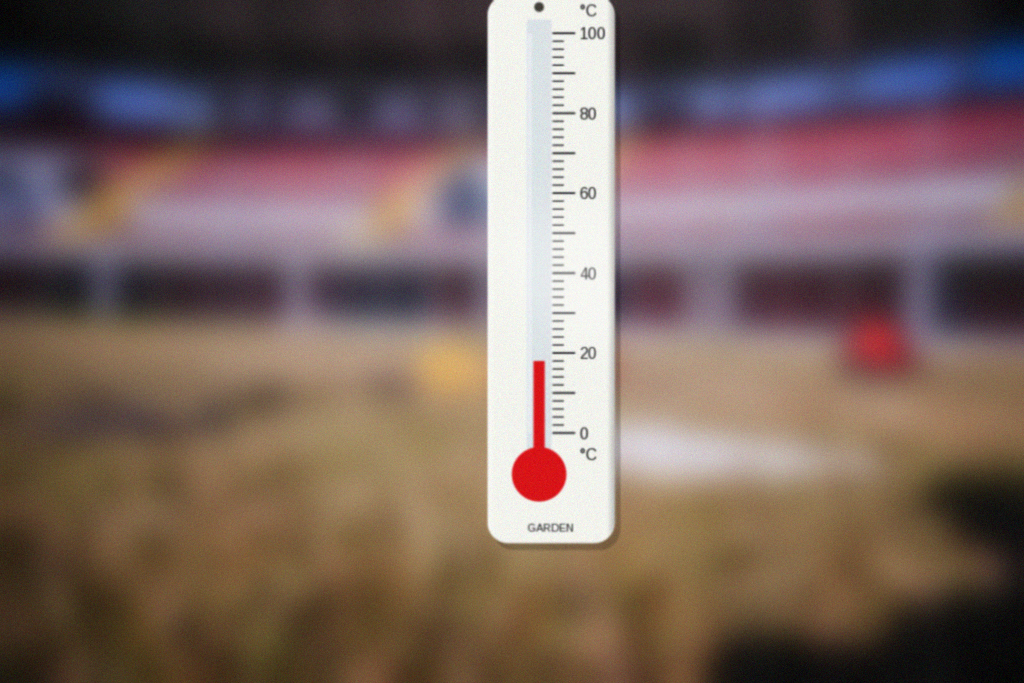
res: {"value": 18, "unit": "°C"}
